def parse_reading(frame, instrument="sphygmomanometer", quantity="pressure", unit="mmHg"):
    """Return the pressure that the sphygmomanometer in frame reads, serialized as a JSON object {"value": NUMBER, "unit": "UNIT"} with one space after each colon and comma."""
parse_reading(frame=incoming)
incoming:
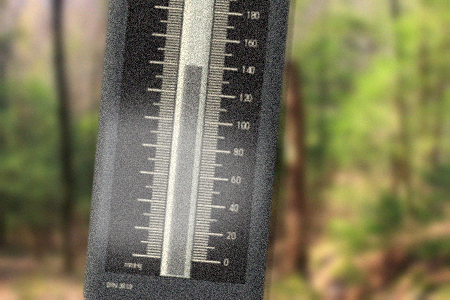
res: {"value": 140, "unit": "mmHg"}
